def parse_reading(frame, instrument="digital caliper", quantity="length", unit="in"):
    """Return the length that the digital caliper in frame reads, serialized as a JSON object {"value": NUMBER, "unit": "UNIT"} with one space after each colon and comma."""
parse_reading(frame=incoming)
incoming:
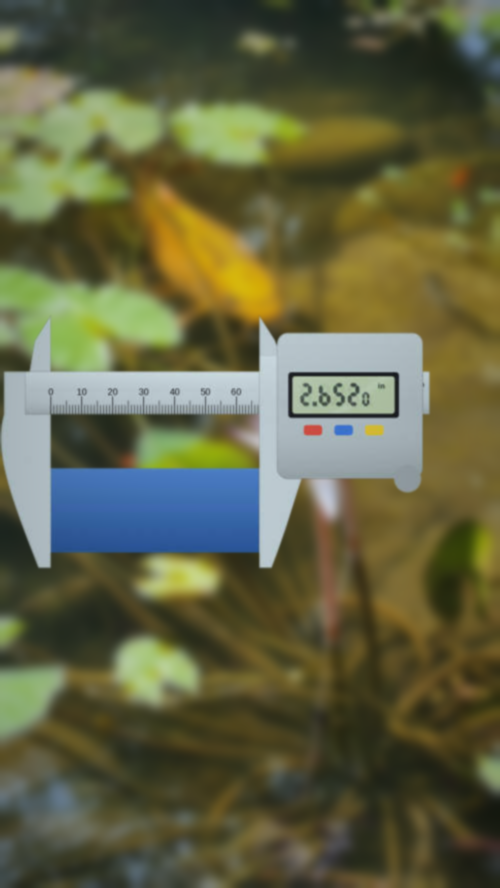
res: {"value": 2.6520, "unit": "in"}
